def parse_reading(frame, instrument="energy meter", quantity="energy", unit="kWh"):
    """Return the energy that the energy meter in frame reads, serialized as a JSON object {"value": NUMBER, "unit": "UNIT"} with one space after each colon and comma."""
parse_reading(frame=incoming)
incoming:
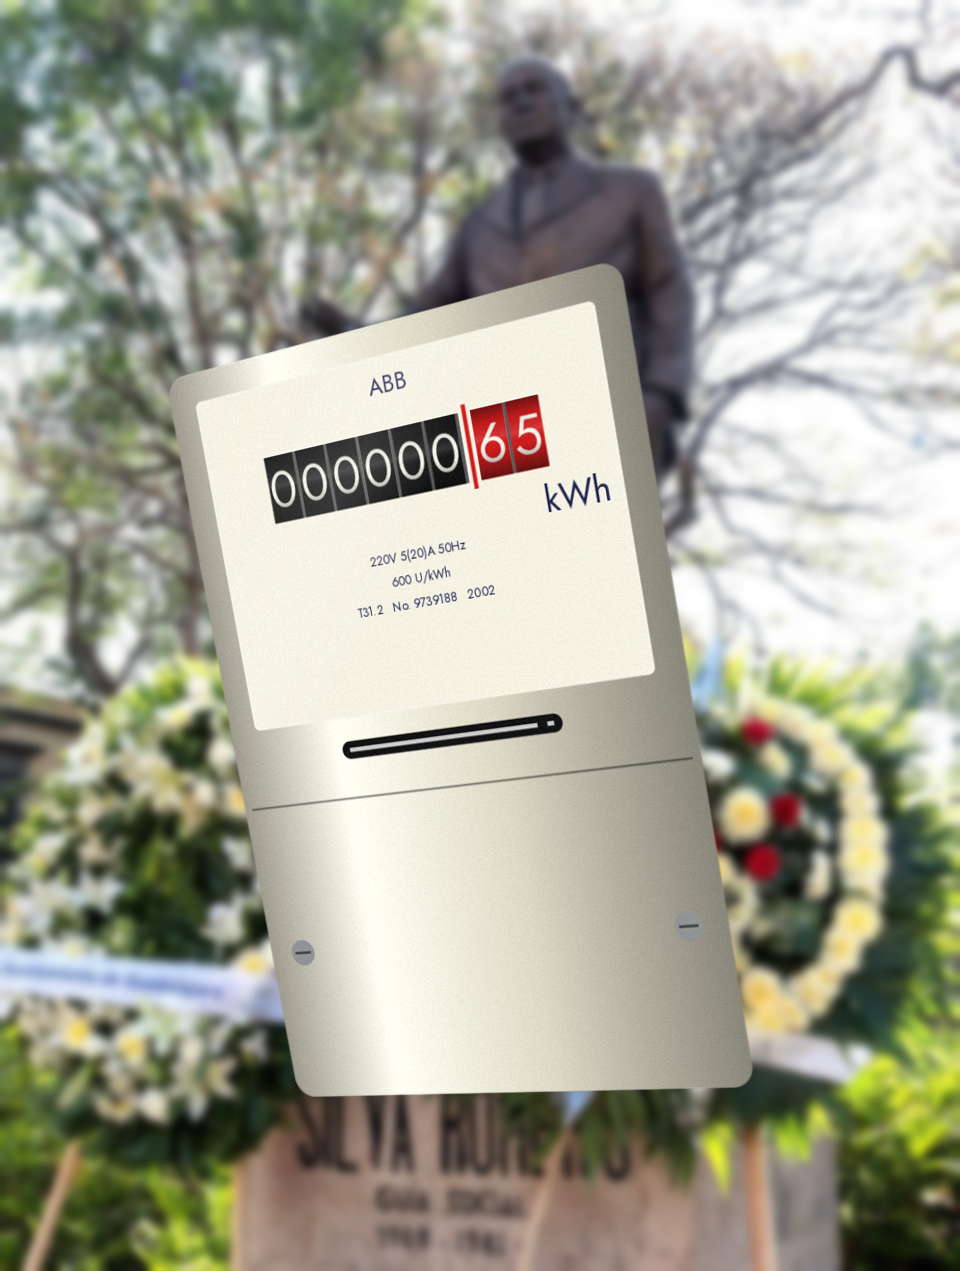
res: {"value": 0.65, "unit": "kWh"}
